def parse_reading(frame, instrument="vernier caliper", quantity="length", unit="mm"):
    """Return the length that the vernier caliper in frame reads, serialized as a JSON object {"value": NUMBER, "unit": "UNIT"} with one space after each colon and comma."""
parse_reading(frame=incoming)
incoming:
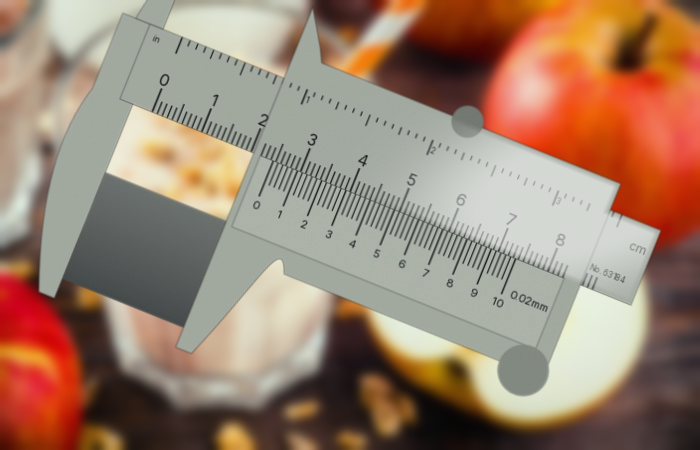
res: {"value": 24.5, "unit": "mm"}
